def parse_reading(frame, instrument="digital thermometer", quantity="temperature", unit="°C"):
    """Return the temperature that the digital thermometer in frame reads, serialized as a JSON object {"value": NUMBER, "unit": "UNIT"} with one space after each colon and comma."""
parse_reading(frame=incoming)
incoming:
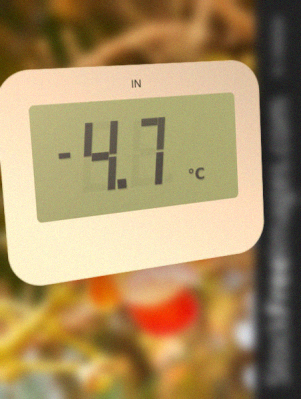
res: {"value": -4.7, "unit": "°C"}
